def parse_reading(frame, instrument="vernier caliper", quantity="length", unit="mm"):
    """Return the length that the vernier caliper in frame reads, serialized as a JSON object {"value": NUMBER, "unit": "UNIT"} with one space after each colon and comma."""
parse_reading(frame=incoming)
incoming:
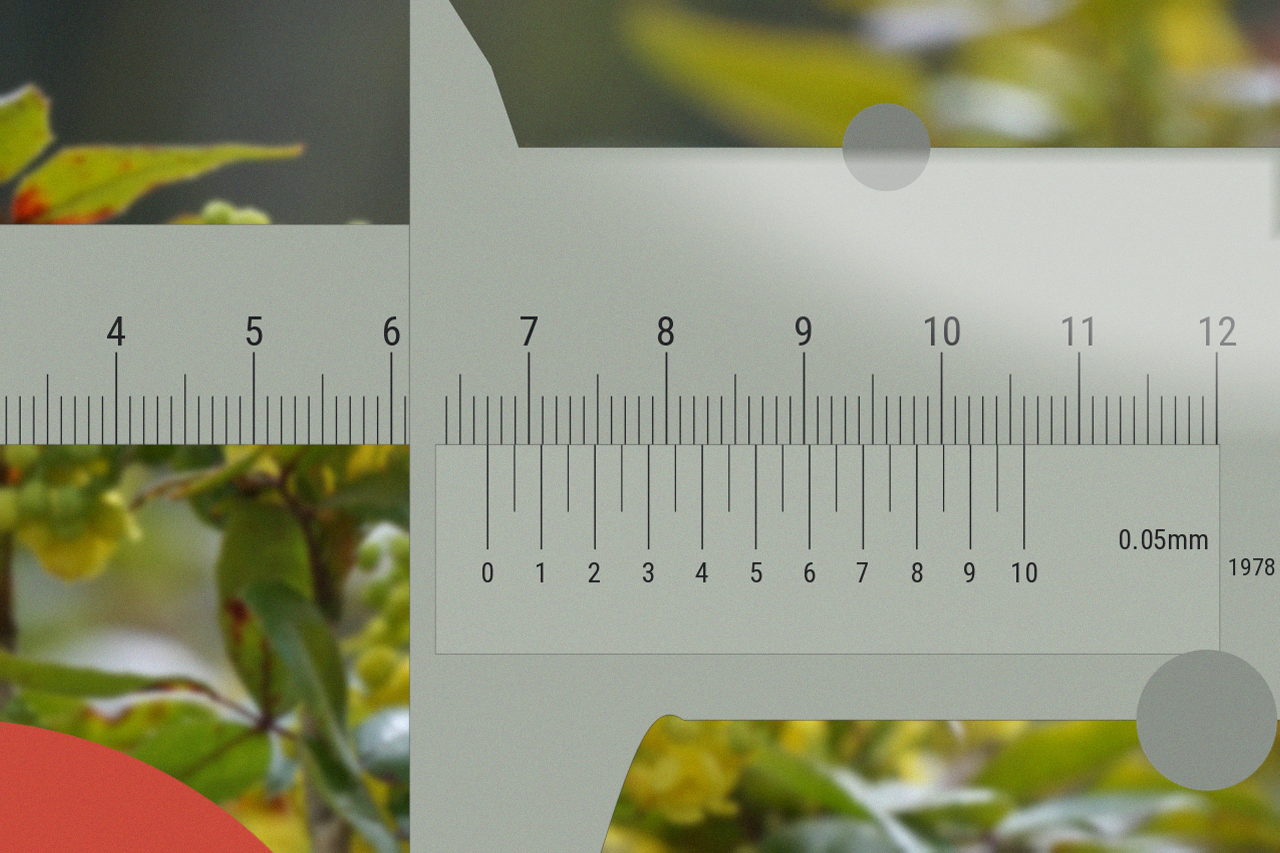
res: {"value": 67.0, "unit": "mm"}
